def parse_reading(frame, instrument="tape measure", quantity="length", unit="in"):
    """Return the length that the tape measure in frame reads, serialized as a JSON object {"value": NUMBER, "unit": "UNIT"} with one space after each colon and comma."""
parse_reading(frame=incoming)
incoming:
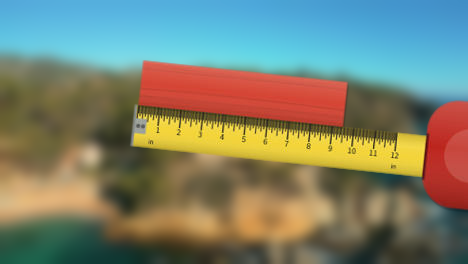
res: {"value": 9.5, "unit": "in"}
